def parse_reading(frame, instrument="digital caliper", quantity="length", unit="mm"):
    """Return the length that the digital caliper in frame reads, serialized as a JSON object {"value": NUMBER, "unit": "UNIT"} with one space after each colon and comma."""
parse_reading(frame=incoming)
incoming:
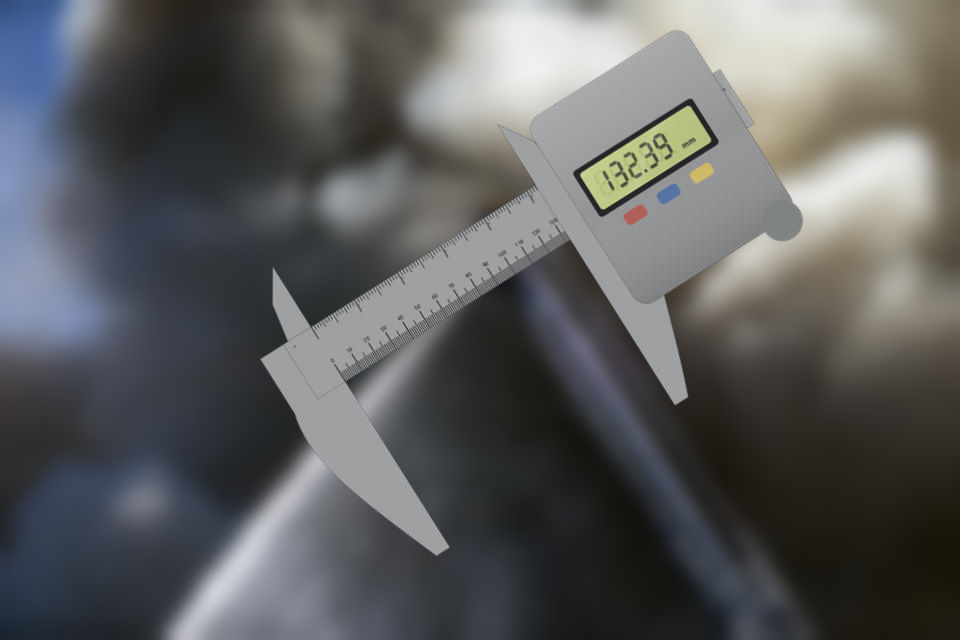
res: {"value": 132.39, "unit": "mm"}
